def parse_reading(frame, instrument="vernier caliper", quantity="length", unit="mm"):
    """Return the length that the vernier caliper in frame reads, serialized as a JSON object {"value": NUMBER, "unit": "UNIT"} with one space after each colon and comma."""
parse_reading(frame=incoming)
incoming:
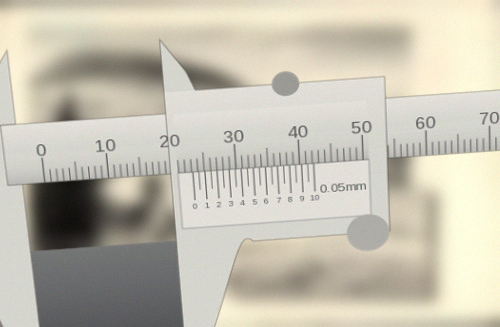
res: {"value": 23.2, "unit": "mm"}
